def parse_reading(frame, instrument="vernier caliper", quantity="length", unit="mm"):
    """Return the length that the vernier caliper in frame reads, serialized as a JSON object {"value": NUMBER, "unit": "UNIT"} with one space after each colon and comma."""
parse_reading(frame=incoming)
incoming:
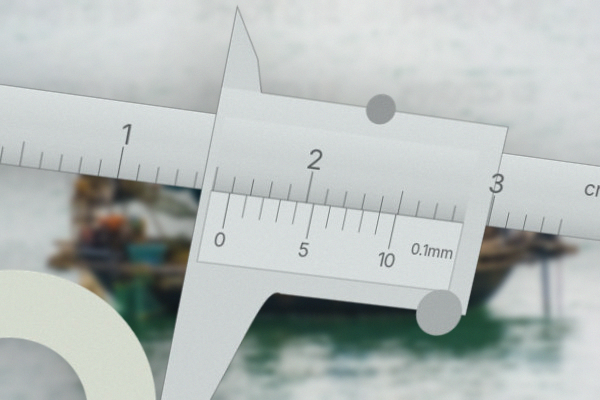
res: {"value": 15.9, "unit": "mm"}
